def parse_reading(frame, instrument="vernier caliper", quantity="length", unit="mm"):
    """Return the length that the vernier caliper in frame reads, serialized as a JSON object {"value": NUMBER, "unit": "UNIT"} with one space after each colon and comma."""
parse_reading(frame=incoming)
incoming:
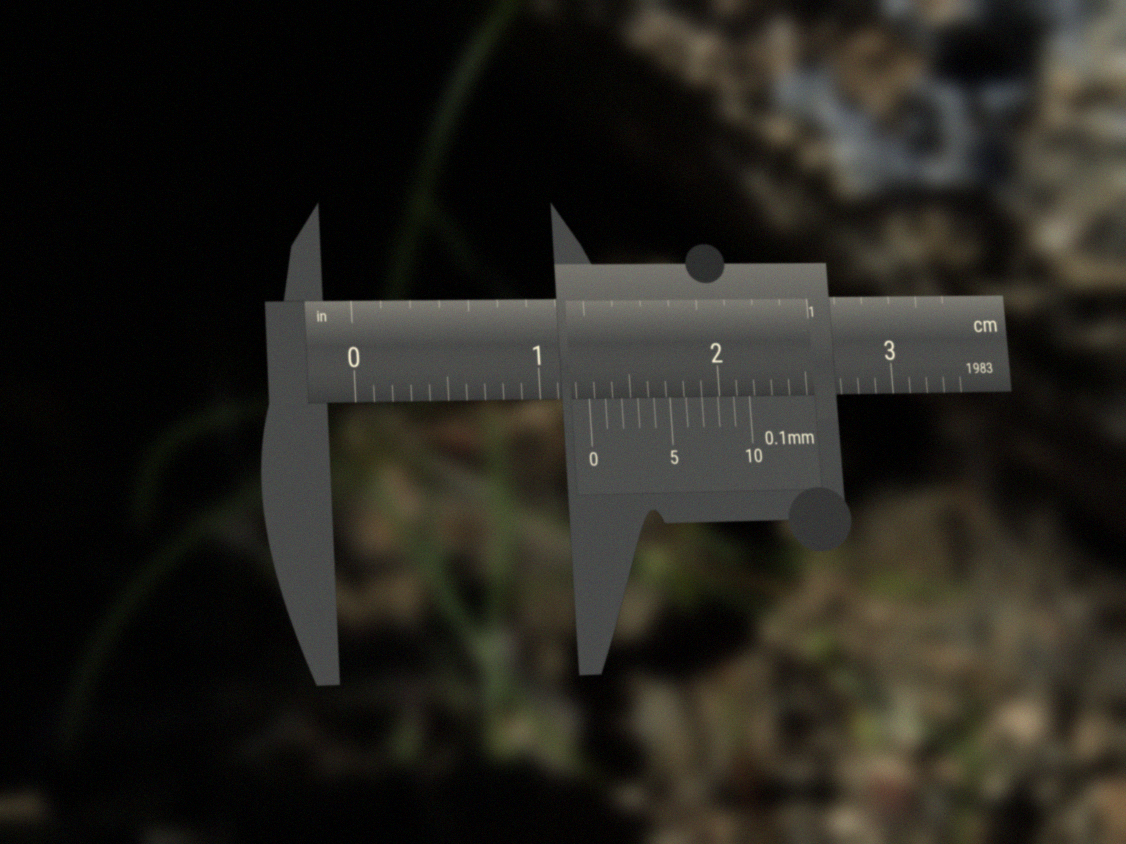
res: {"value": 12.7, "unit": "mm"}
